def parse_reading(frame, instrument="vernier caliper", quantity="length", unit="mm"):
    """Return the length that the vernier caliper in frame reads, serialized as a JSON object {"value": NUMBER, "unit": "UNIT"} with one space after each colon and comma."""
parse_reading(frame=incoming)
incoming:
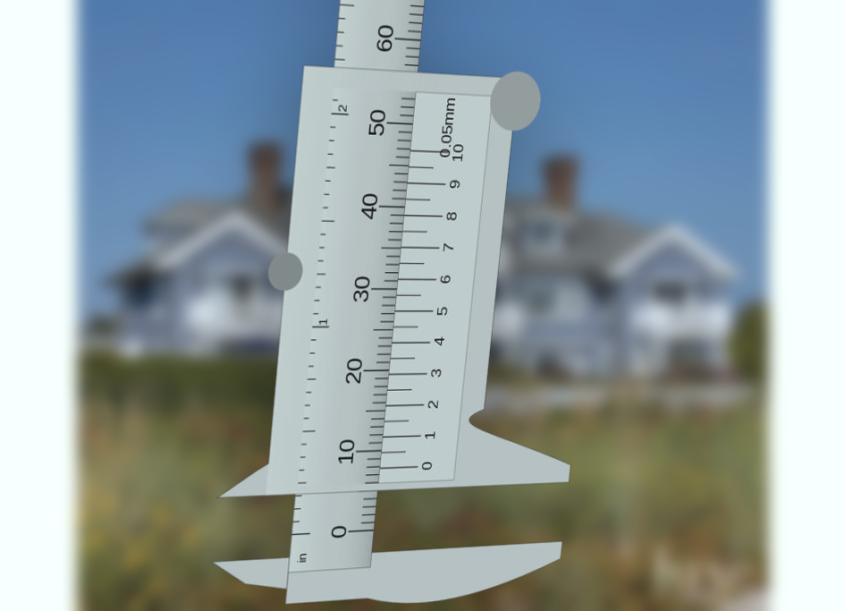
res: {"value": 7.8, "unit": "mm"}
